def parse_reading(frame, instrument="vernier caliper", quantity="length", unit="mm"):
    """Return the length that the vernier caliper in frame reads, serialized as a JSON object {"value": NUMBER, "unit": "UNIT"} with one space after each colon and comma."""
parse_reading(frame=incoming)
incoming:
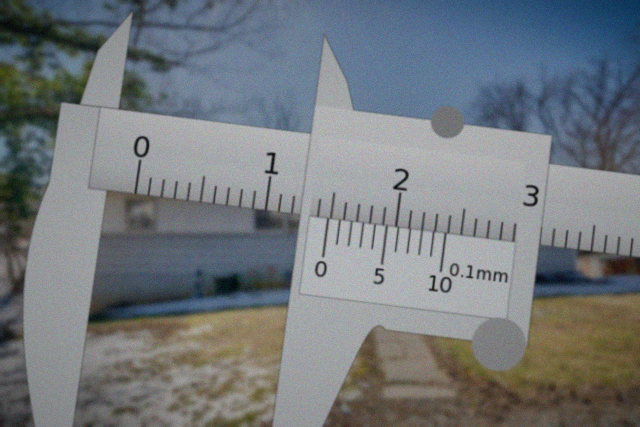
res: {"value": 14.8, "unit": "mm"}
